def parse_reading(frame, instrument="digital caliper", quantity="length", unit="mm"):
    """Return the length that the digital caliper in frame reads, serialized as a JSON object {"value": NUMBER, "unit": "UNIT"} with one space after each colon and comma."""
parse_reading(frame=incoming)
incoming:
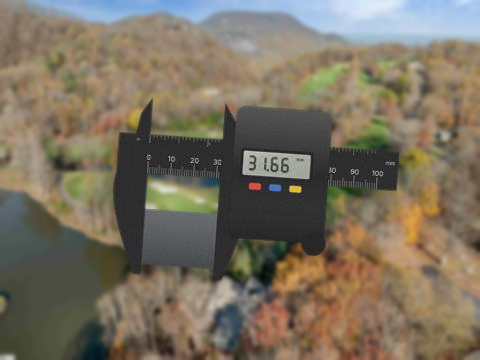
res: {"value": 31.66, "unit": "mm"}
